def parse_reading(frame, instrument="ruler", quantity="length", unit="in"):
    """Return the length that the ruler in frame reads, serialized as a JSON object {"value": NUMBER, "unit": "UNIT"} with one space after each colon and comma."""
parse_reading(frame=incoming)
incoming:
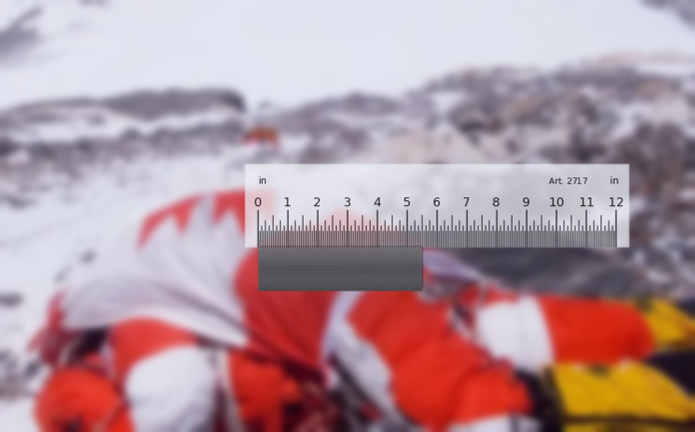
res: {"value": 5.5, "unit": "in"}
